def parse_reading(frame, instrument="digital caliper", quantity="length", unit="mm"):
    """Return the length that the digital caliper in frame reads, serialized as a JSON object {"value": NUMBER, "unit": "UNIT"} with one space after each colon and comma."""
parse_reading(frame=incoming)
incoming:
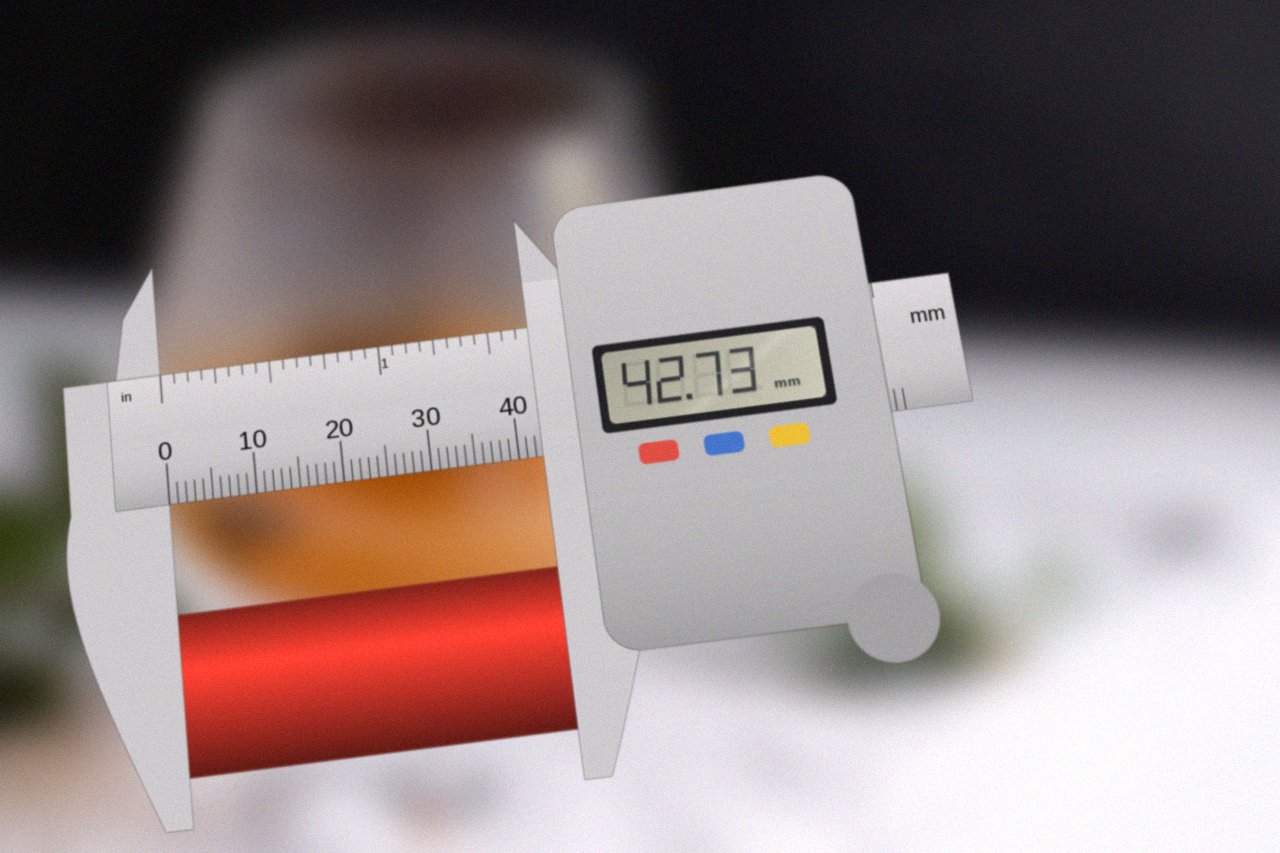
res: {"value": 42.73, "unit": "mm"}
